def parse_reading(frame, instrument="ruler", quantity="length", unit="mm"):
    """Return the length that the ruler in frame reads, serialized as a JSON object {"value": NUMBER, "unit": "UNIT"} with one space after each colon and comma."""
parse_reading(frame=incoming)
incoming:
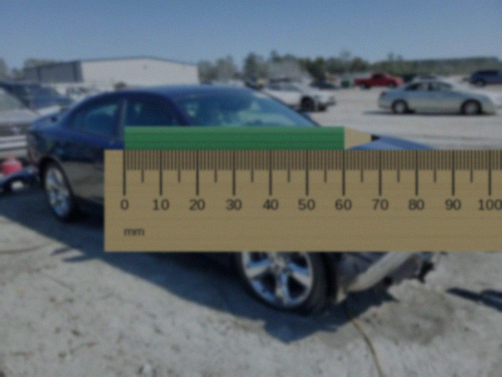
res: {"value": 70, "unit": "mm"}
